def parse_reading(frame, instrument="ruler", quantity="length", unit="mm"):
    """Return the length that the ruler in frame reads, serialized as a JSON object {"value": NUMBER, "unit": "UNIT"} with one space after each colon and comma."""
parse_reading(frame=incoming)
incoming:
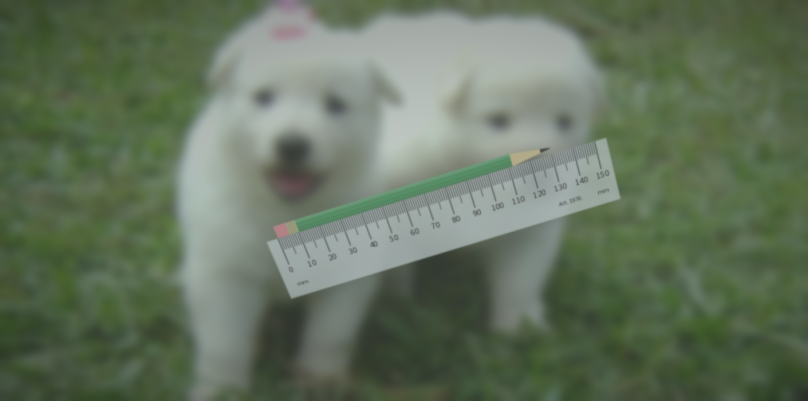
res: {"value": 130, "unit": "mm"}
